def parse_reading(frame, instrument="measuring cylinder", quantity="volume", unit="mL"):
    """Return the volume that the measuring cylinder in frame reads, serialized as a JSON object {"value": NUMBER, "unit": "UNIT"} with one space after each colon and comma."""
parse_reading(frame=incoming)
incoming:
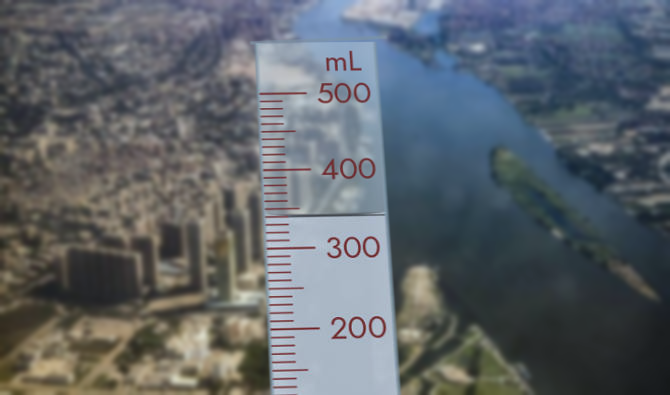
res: {"value": 340, "unit": "mL"}
